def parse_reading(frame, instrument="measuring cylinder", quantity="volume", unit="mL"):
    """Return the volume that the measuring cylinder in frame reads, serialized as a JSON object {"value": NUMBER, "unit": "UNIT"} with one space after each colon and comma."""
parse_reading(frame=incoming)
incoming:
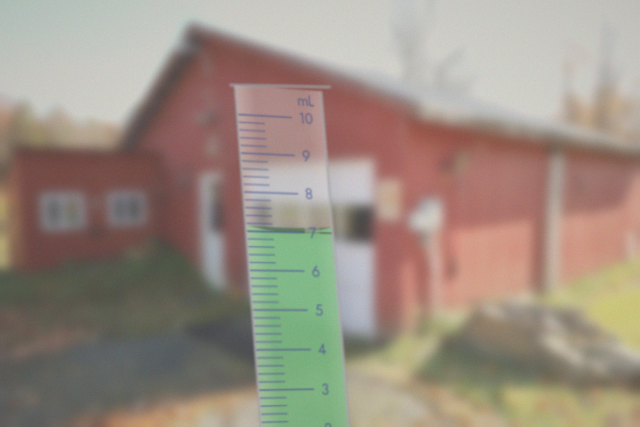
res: {"value": 7, "unit": "mL"}
